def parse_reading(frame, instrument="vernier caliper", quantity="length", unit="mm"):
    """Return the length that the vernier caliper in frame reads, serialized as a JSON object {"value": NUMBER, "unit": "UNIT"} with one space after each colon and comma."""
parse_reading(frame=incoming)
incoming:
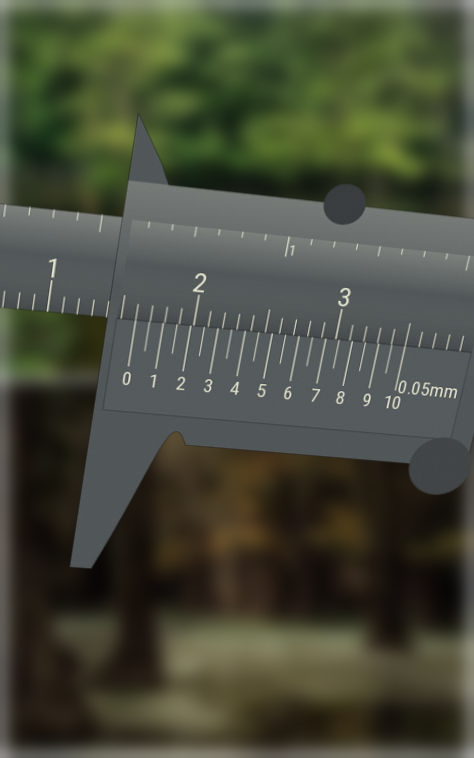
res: {"value": 16.0, "unit": "mm"}
